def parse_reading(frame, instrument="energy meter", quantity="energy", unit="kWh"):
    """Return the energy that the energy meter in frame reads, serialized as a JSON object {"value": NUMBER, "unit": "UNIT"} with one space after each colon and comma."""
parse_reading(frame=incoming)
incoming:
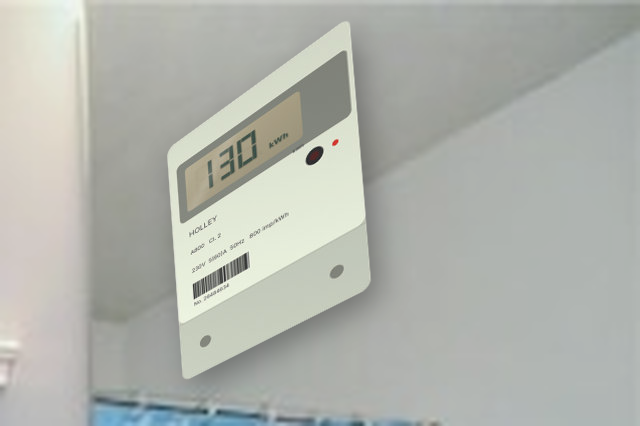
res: {"value": 130, "unit": "kWh"}
